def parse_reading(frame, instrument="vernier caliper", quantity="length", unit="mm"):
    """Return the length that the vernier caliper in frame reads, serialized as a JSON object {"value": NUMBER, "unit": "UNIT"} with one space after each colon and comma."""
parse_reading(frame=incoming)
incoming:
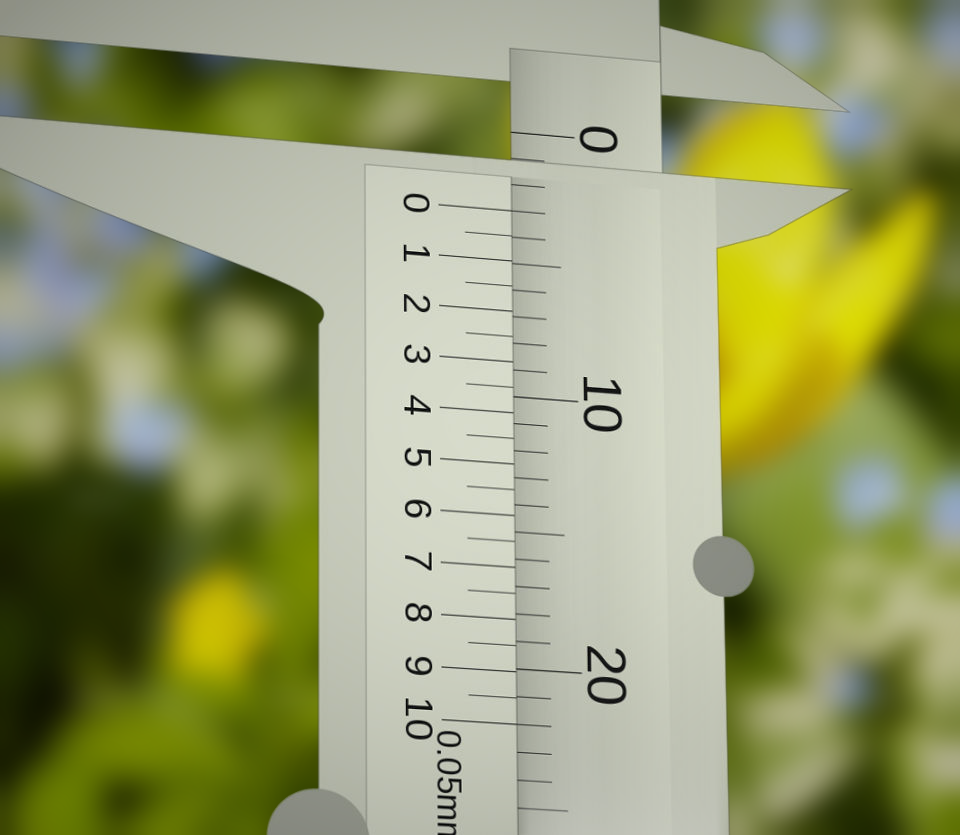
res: {"value": 3.00, "unit": "mm"}
